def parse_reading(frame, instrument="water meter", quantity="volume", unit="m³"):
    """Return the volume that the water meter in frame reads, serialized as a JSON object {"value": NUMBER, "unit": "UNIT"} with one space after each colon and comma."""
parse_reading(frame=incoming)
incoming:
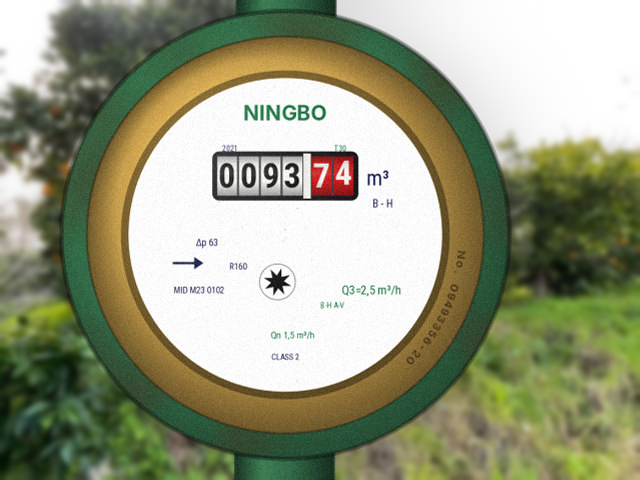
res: {"value": 93.74, "unit": "m³"}
